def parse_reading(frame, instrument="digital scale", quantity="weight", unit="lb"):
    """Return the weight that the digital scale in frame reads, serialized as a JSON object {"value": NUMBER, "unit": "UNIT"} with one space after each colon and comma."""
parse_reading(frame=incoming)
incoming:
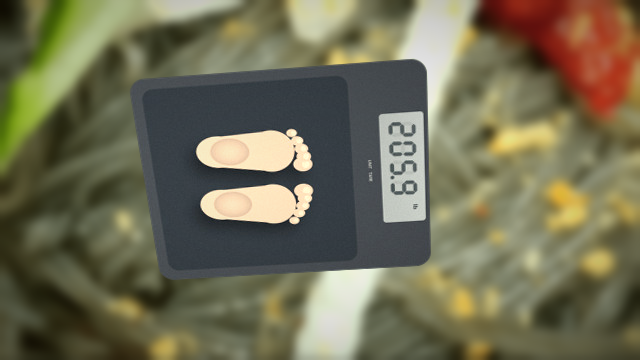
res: {"value": 205.9, "unit": "lb"}
